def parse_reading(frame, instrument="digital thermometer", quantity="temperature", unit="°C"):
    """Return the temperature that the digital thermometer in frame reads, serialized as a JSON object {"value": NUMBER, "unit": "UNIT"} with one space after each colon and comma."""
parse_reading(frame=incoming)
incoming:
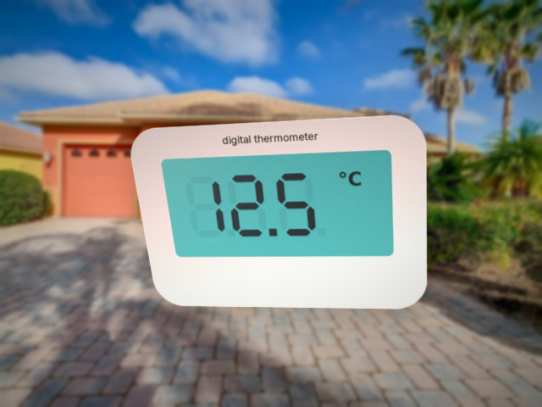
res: {"value": 12.5, "unit": "°C"}
